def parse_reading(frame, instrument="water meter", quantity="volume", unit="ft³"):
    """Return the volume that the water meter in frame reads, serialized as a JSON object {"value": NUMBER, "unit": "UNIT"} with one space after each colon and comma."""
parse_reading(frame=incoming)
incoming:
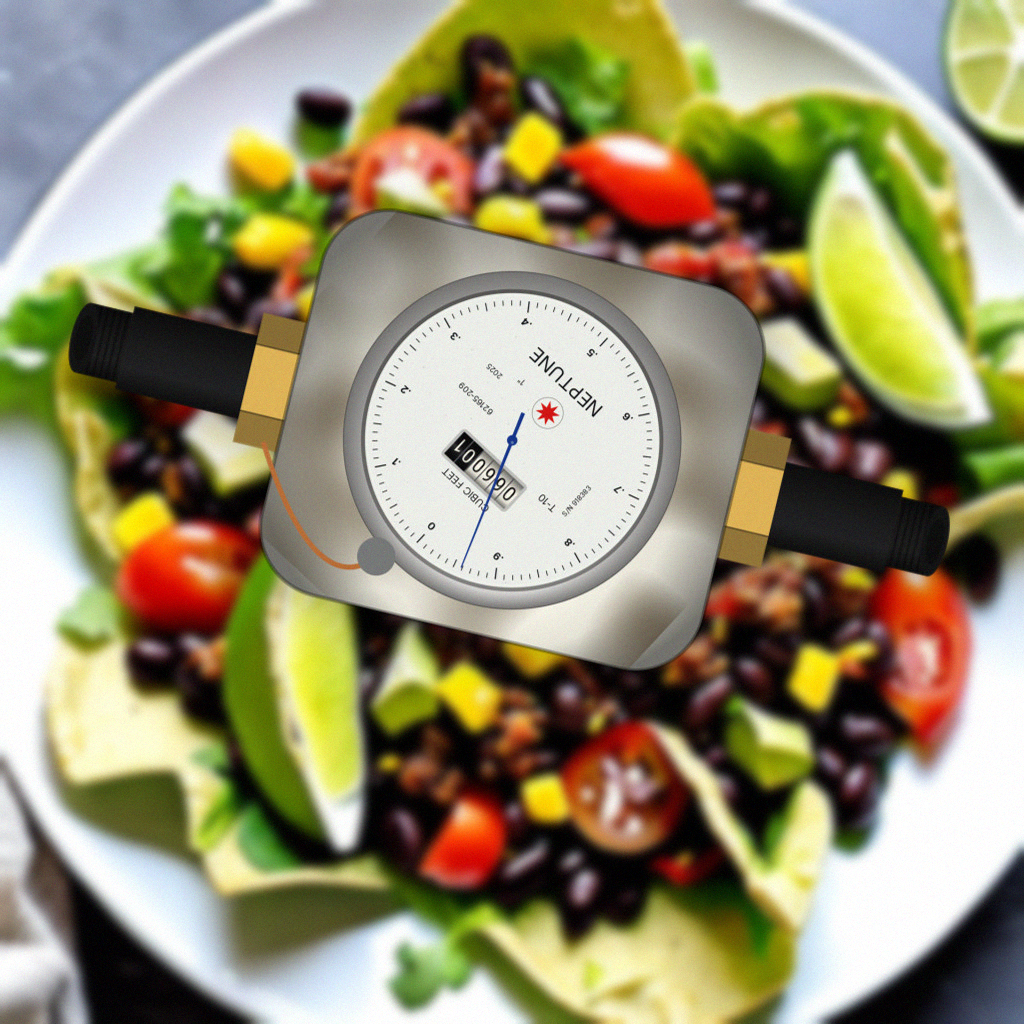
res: {"value": 66000.94, "unit": "ft³"}
